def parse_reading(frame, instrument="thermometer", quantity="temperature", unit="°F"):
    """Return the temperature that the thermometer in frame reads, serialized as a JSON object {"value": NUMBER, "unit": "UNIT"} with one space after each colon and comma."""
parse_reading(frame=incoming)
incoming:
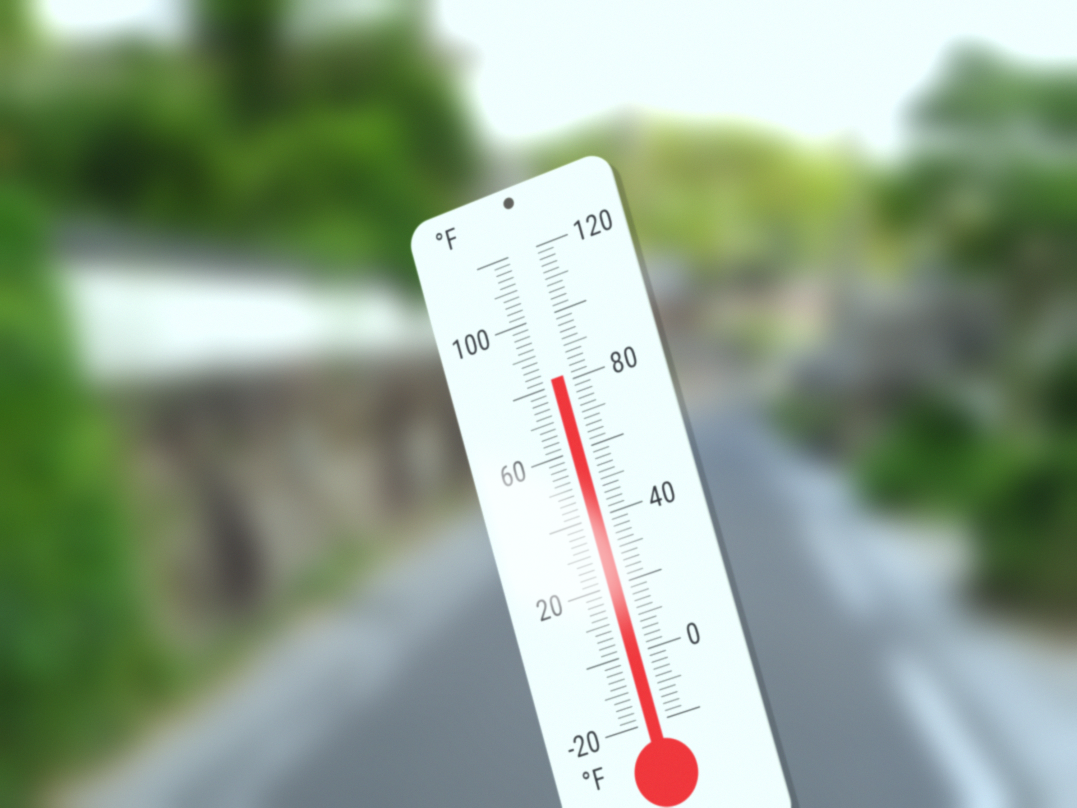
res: {"value": 82, "unit": "°F"}
